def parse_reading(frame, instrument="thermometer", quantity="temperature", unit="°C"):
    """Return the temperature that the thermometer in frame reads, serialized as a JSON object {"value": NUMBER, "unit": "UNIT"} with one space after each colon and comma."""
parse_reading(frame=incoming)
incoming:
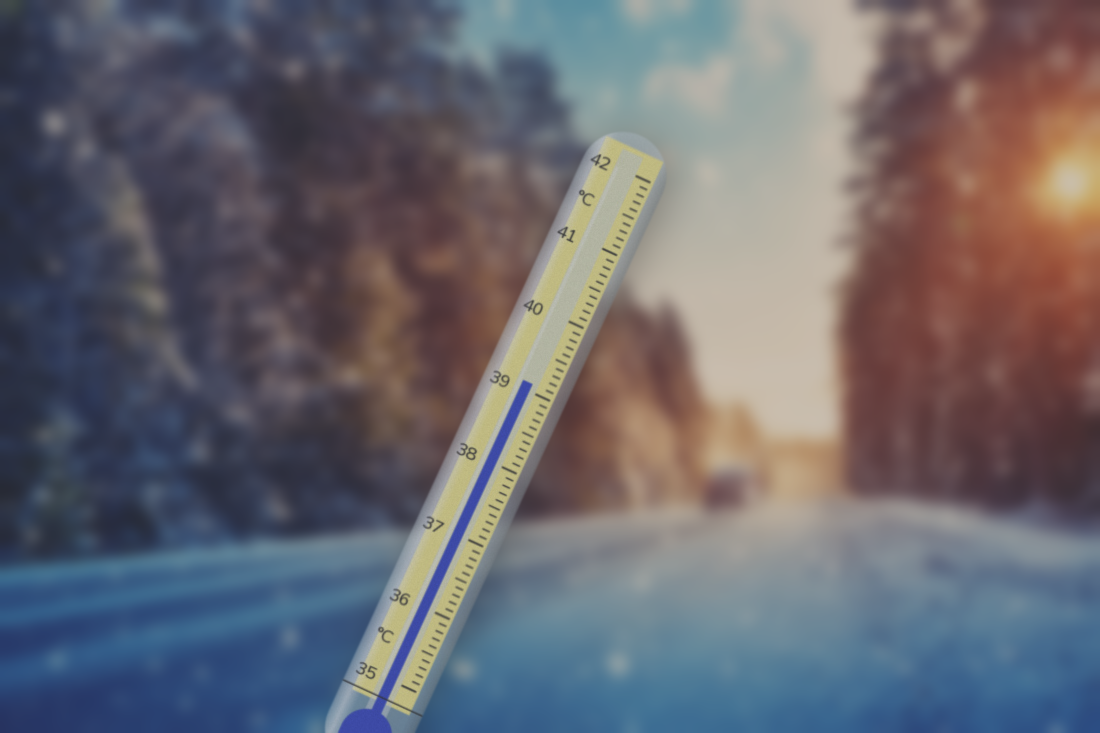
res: {"value": 39.1, "unit": "°C"}
